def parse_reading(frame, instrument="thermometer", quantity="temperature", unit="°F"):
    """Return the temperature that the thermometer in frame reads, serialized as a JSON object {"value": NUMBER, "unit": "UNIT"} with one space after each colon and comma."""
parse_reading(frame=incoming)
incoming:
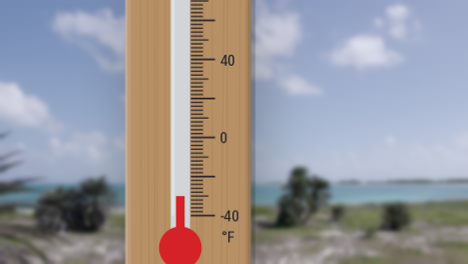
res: {"value": -30, "unit": "°F"}
